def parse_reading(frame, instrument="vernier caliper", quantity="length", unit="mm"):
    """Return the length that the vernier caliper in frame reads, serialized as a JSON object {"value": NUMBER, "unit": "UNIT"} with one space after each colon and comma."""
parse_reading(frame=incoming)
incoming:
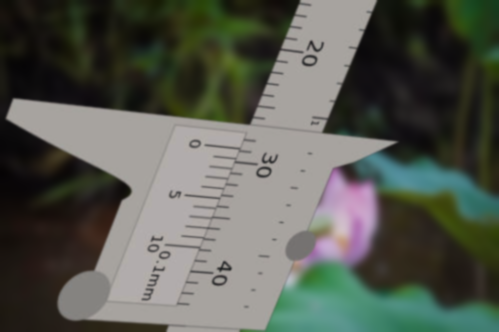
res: {"value": 28.8, "unit": "mm"}
